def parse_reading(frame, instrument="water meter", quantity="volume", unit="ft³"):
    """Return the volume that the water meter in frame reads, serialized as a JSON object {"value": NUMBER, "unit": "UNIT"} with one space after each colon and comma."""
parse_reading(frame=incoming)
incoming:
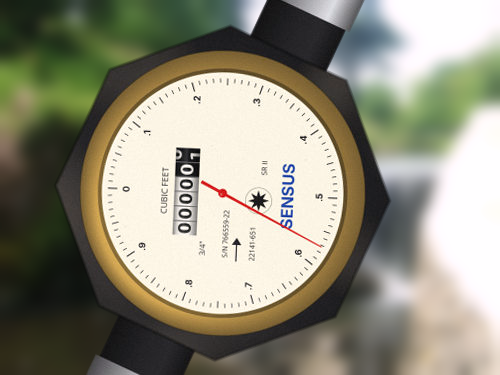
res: {"value": 0.57, "unit": "ft³"}
